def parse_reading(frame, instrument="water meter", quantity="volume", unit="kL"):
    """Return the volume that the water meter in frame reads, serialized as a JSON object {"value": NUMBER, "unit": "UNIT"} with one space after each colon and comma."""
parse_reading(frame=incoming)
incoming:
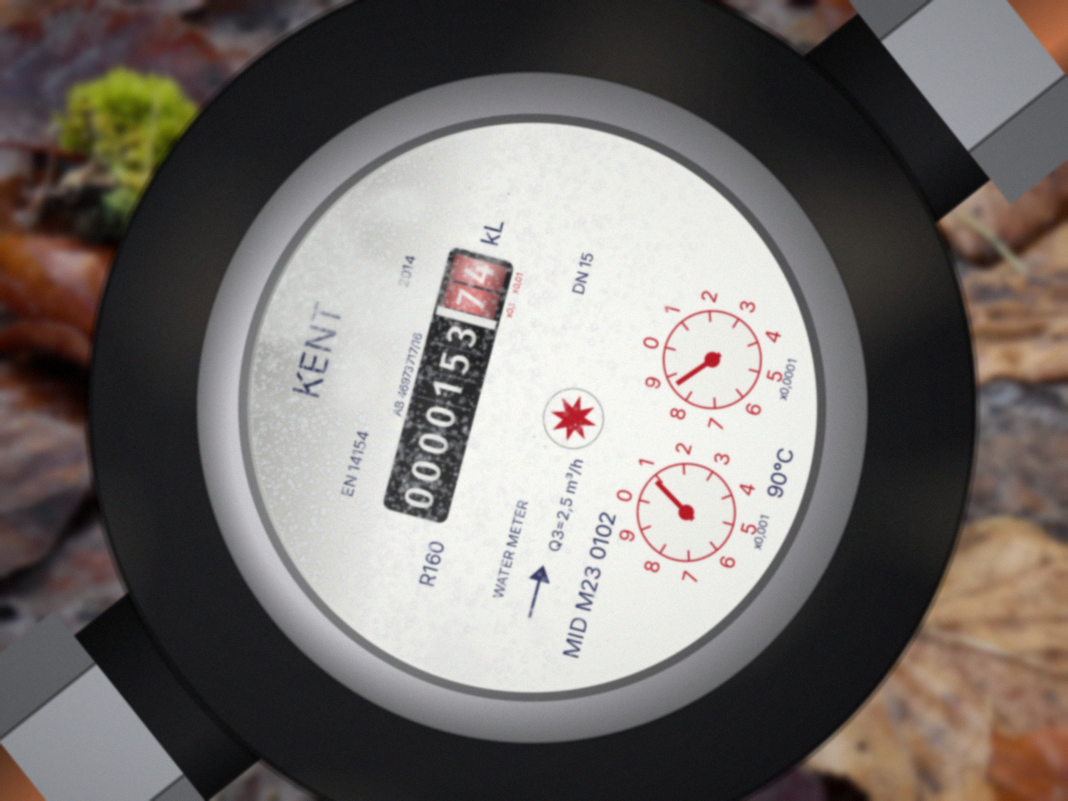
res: {"value": 153.7408, "unit": "kL"}
